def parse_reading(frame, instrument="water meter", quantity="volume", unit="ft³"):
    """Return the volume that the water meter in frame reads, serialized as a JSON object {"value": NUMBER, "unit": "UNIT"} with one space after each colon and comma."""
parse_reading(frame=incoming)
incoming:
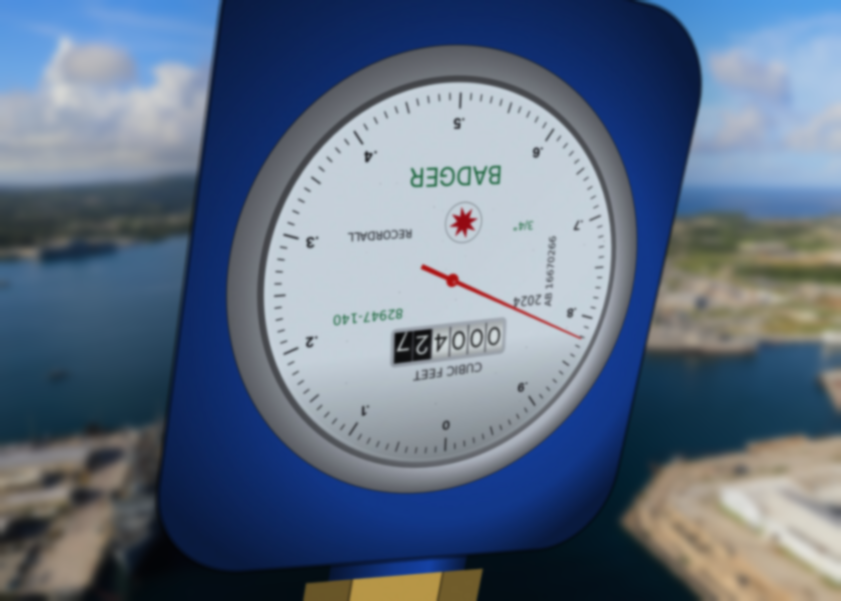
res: {"value": 426.82, "unit": "ft³"}
